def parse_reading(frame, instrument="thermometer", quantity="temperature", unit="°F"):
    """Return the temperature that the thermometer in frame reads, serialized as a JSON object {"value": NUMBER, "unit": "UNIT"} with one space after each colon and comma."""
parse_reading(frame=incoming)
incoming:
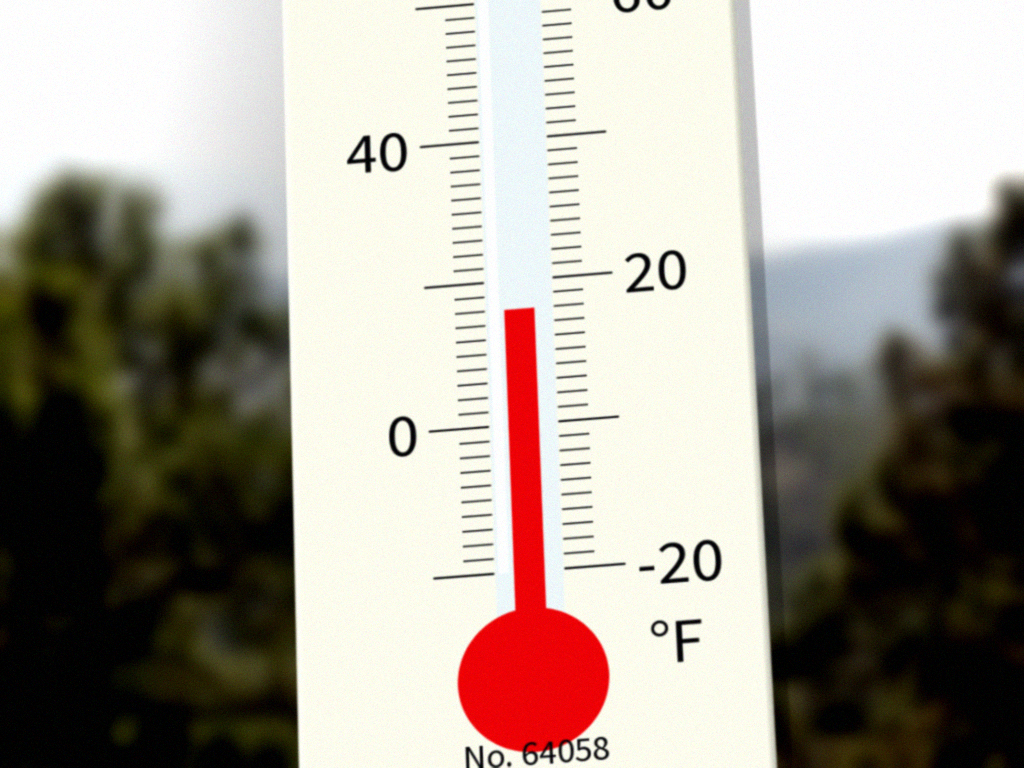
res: {"value": 16, "unit": "°F"}
